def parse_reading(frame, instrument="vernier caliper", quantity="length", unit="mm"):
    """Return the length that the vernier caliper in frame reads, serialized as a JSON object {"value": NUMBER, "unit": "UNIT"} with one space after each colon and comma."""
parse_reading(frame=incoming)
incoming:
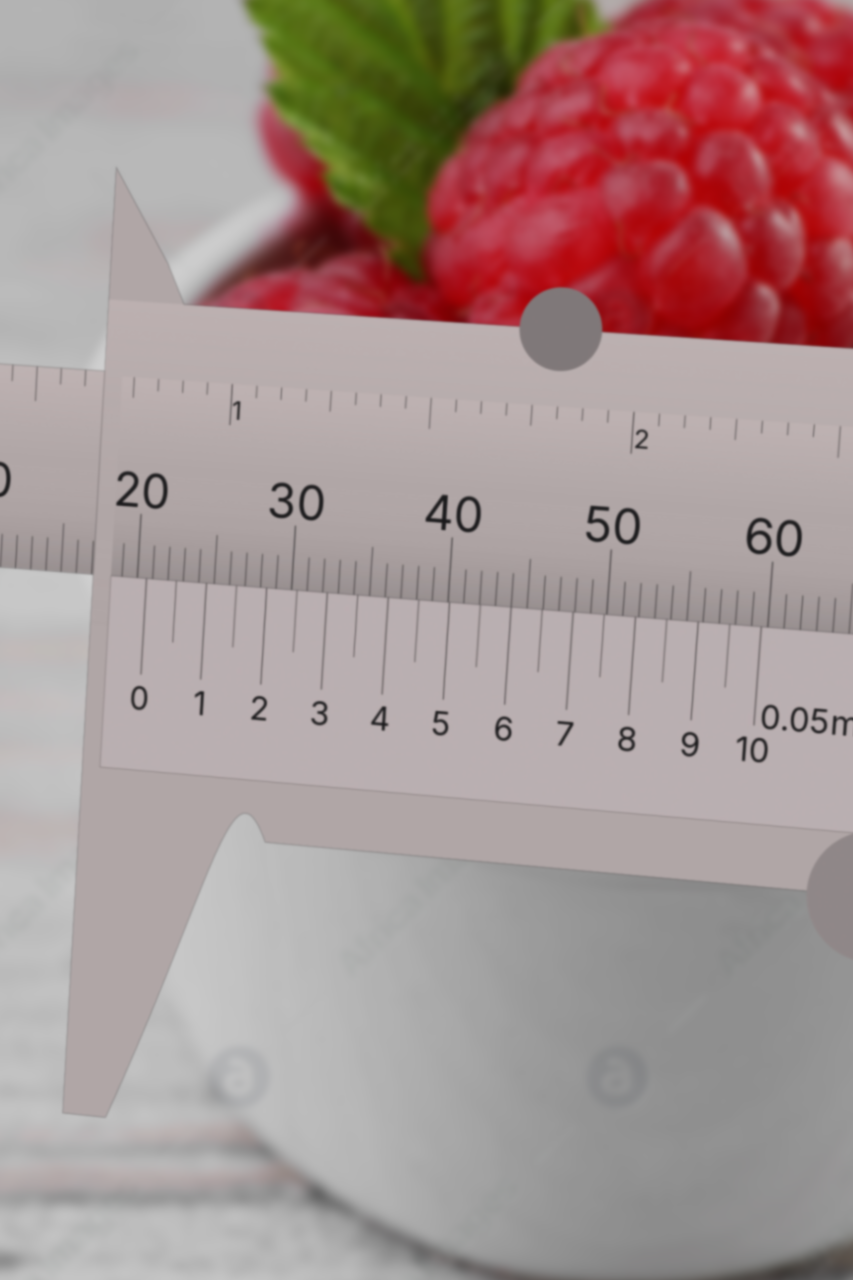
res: {"value": 20.6, "unit": "mm"}
